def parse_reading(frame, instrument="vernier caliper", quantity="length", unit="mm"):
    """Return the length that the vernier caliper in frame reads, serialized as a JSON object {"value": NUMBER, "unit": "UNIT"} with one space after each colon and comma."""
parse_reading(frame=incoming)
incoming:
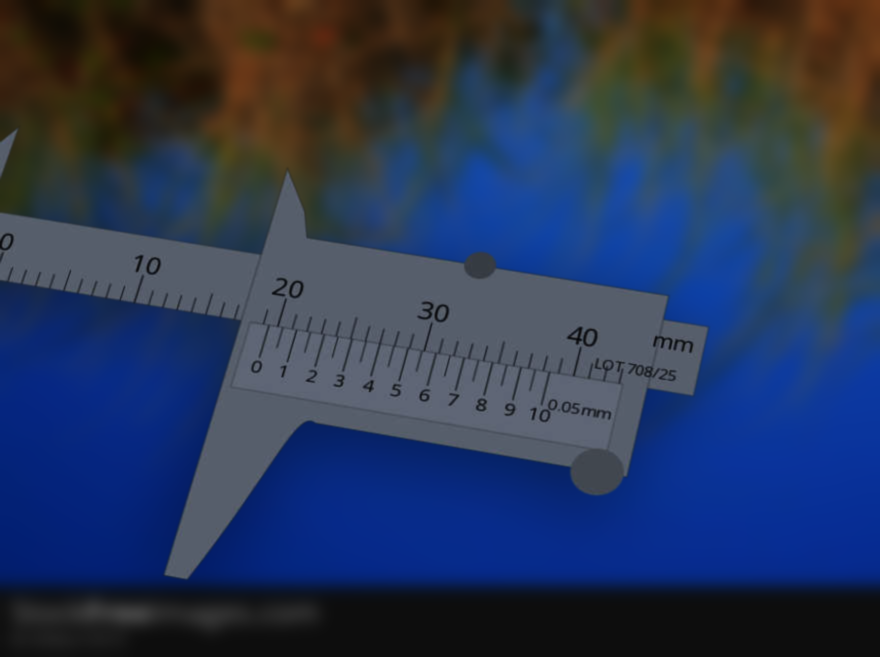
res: {"value": 19.4, "unit": "mm"}
